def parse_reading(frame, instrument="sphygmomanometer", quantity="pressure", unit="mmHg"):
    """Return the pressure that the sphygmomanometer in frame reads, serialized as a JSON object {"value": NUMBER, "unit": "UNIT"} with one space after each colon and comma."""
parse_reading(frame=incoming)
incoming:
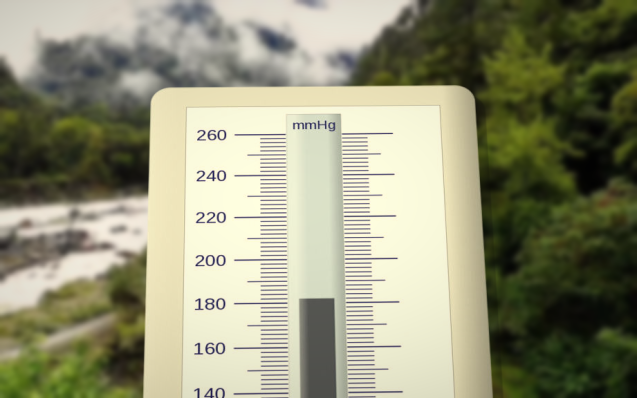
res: {"value": 182, "unit": "mmHg"}
